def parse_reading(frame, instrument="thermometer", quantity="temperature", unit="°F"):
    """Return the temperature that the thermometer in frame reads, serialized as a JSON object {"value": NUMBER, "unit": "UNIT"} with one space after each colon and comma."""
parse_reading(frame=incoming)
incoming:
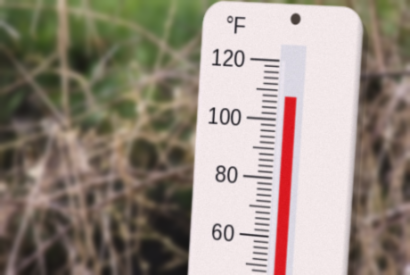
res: {"value": 108, "unit": "°F"}
